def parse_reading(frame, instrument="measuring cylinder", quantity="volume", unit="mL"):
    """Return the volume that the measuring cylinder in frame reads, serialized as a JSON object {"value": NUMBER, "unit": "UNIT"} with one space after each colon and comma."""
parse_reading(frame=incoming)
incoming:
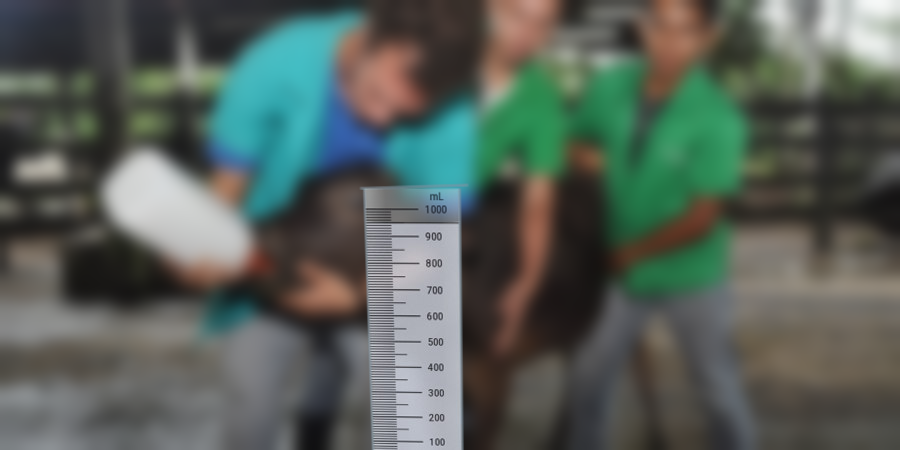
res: {"value": 950, "unit": "mL"}
